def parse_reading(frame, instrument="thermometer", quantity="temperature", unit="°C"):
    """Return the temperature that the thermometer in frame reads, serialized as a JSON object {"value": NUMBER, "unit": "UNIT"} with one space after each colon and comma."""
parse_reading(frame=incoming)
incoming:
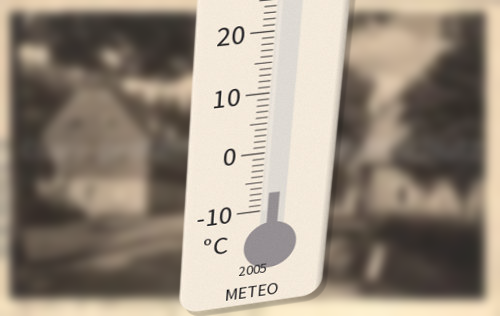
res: {"value": -7, "unit": "°C"}
